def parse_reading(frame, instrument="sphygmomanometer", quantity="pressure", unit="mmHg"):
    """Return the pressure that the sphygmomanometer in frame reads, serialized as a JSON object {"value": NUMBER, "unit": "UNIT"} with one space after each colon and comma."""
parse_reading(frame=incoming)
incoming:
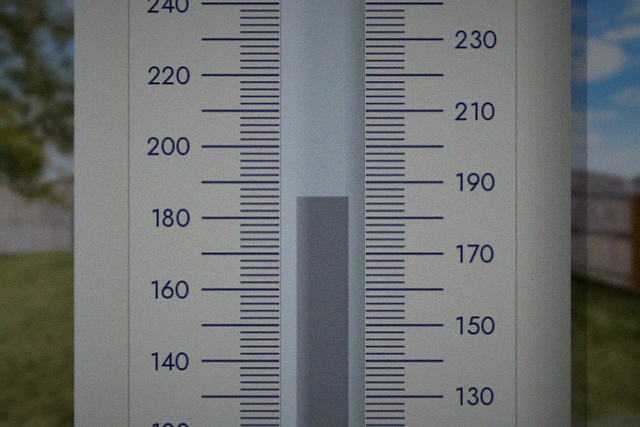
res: {"value": 186, "unit": "mmHg"}
